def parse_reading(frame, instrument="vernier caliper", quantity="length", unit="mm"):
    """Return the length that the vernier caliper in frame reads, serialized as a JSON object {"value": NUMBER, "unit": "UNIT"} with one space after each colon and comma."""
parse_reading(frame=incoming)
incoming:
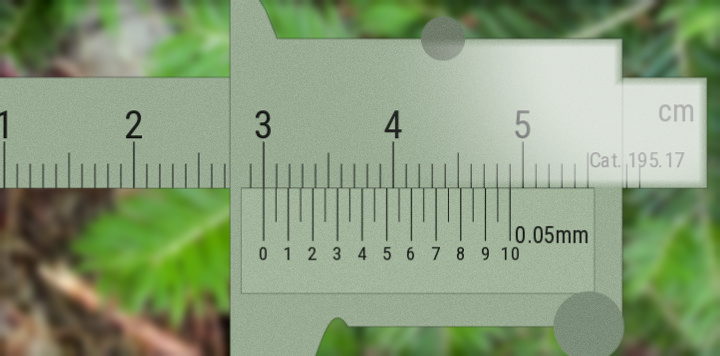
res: {"value": 30.0, "unit": "mm"}
